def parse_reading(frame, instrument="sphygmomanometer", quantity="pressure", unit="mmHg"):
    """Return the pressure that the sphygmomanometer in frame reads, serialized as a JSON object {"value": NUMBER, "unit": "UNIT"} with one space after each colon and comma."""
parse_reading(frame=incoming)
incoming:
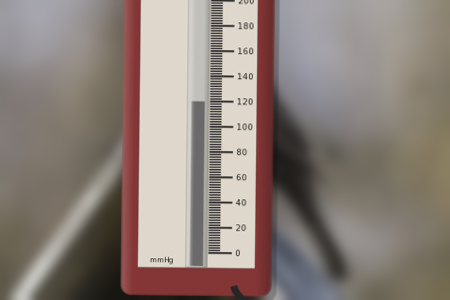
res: {"value": 120, "unit": "mmHg"}
